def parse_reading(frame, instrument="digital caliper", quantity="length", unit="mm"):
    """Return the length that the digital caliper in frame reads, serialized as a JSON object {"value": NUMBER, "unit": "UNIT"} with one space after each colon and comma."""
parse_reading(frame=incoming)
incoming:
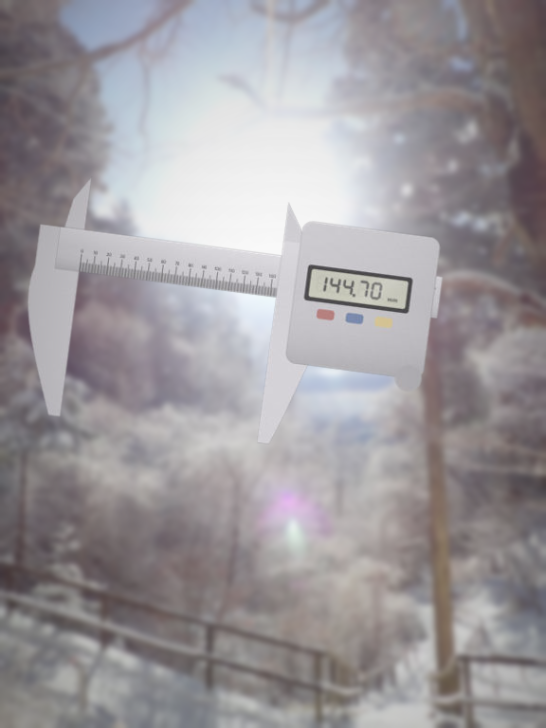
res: {"value": 144.70, "unit": "mm"}
